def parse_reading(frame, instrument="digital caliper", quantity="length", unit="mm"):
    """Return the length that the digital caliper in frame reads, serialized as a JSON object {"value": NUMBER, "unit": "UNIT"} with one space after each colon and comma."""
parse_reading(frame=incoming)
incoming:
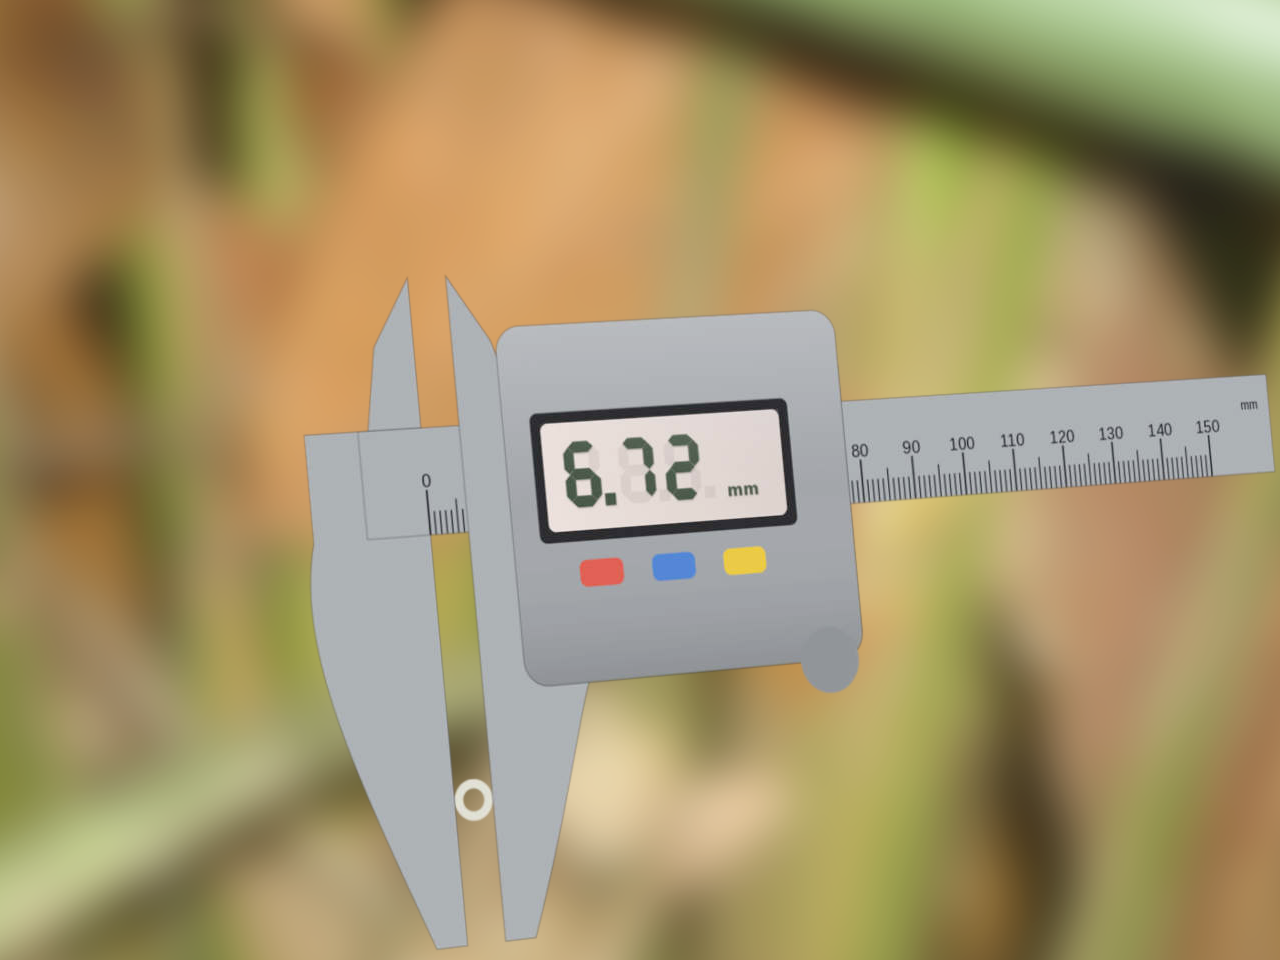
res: {"value": 6.72, "unit": "mm"}
